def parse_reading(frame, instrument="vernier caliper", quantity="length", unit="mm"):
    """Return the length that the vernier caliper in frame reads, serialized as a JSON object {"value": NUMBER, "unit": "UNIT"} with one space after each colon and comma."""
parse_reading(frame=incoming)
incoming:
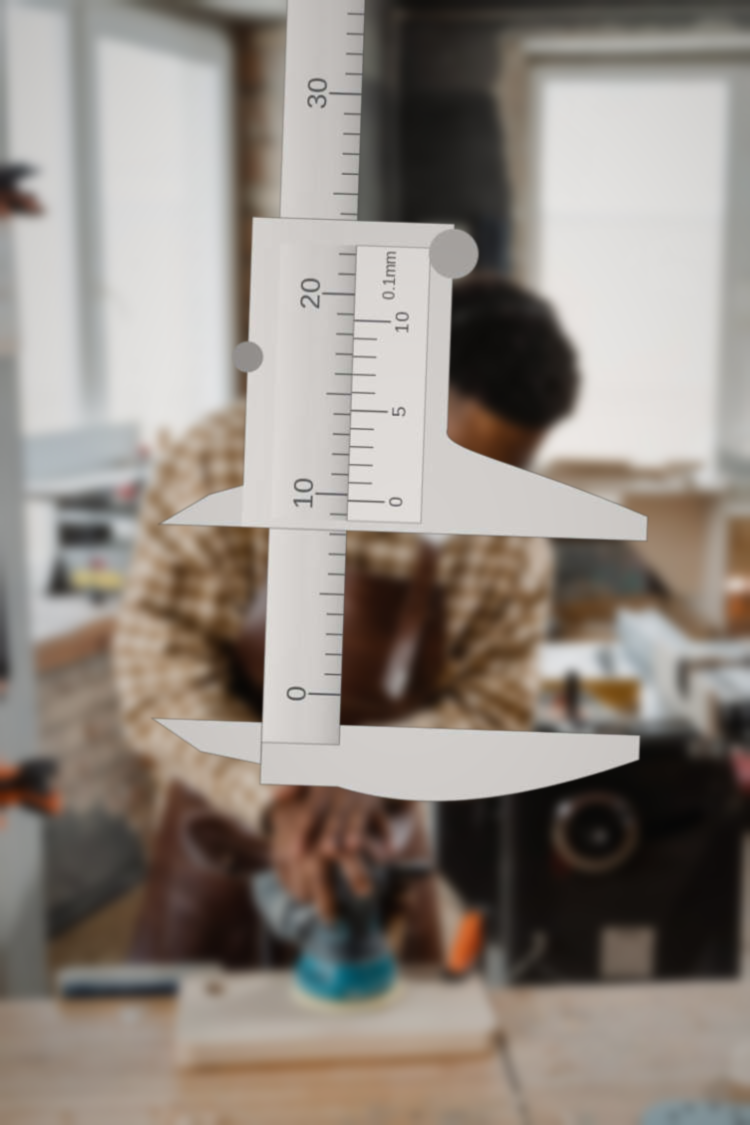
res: {"value": 9.7, "unit": "mm"}
